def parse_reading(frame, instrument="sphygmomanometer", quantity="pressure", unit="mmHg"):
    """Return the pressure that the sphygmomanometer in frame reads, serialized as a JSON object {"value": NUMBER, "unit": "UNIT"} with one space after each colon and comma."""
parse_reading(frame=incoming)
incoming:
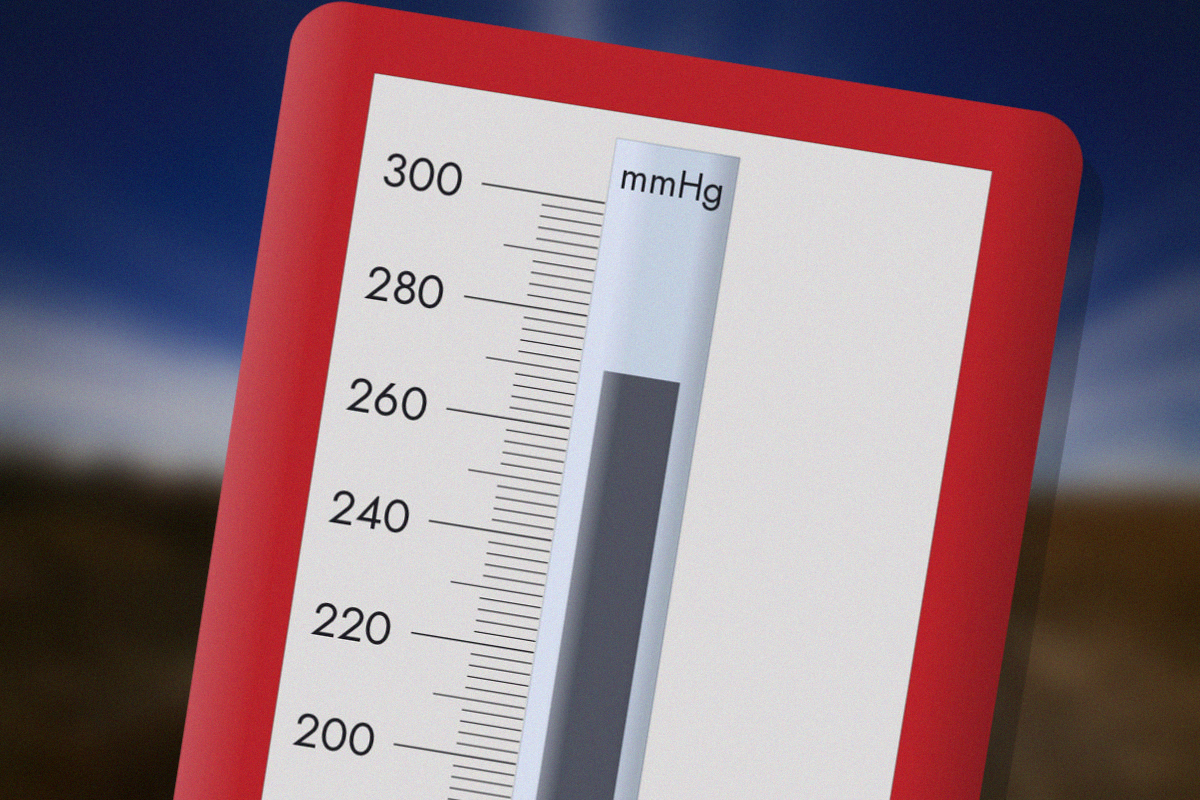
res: {"value": 271, "unit": "mmHg"}
